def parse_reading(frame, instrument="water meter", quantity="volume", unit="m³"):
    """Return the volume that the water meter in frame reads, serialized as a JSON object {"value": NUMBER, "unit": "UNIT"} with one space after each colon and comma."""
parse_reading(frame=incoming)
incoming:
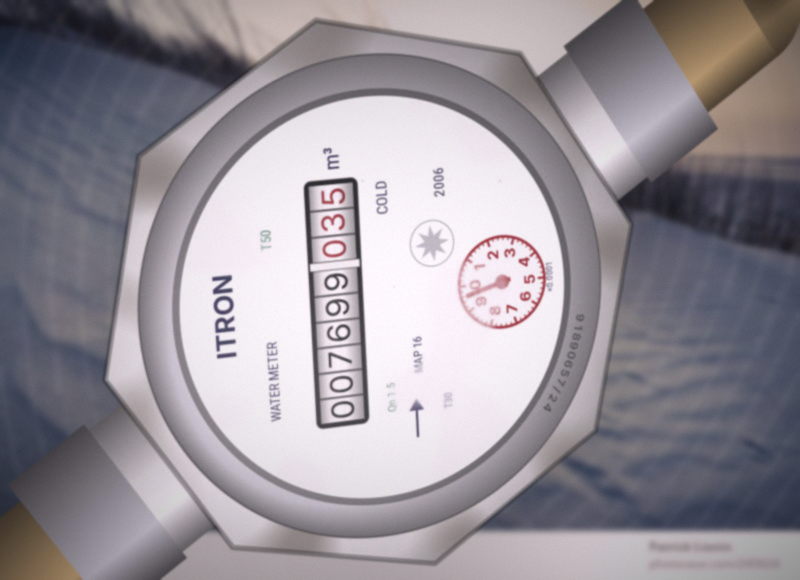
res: {"value": 7699.0349, "unit": "m³"}
